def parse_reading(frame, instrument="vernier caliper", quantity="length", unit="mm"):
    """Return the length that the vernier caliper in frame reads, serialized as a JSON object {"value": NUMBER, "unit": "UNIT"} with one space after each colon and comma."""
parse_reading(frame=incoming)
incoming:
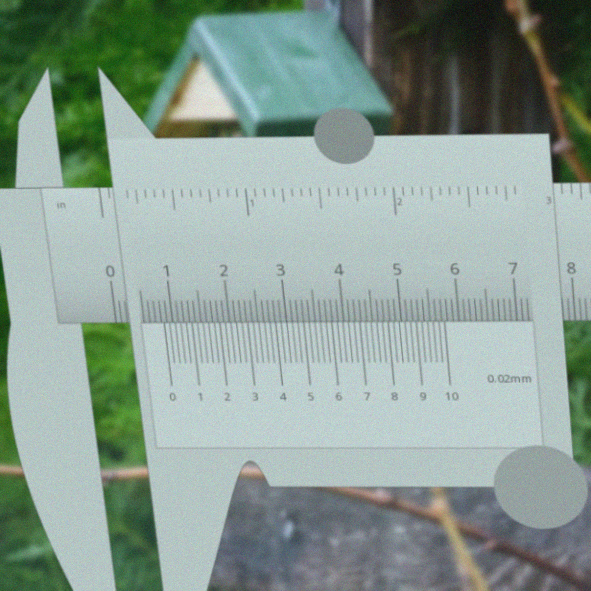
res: {"value": 8.5, "unit": "mm"}
